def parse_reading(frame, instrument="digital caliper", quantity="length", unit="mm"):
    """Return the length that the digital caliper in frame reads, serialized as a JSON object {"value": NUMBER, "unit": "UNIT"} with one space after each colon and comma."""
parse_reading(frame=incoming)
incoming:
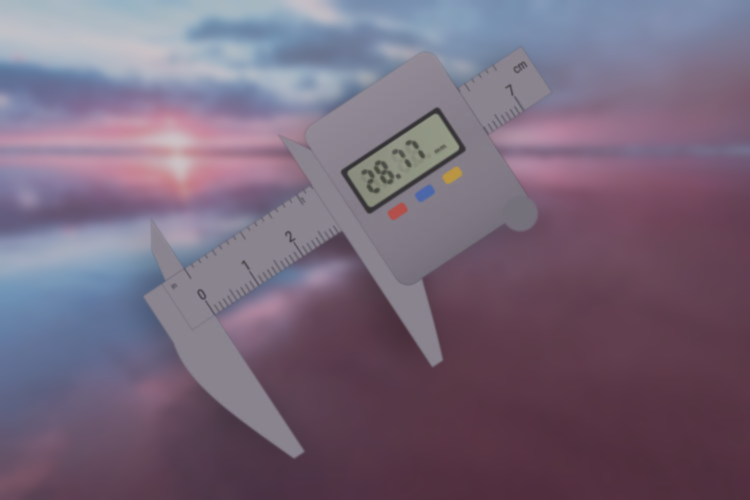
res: {"value": 28.77, "unit": "mm"}
